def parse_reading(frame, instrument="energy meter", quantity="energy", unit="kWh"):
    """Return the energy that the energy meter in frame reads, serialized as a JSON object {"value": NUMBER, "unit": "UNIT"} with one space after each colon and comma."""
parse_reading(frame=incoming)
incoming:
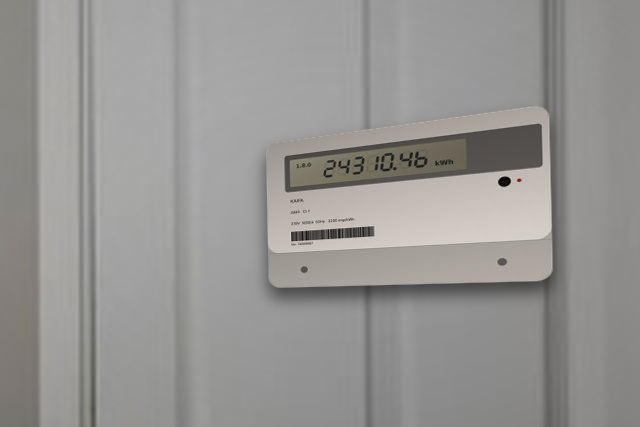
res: {"value": 24310.46, "unit": "kWh"}
